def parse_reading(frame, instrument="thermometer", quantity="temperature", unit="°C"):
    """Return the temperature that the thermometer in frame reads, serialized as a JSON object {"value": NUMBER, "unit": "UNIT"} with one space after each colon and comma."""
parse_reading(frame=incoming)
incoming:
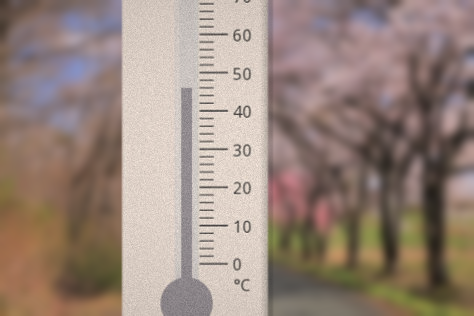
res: {"value": 46, "unit": "°C"}
